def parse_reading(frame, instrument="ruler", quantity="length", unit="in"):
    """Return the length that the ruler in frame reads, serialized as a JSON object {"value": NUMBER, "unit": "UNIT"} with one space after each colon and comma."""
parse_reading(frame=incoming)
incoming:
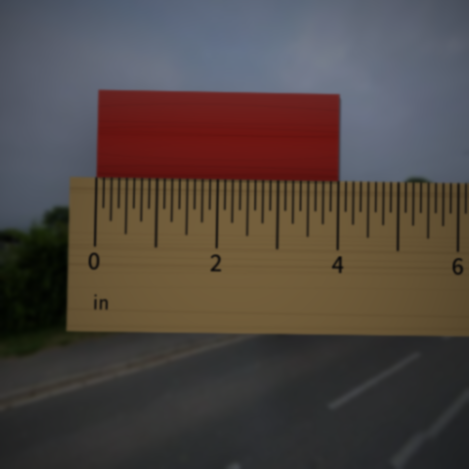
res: {"value": 4, "unit": "in"}
